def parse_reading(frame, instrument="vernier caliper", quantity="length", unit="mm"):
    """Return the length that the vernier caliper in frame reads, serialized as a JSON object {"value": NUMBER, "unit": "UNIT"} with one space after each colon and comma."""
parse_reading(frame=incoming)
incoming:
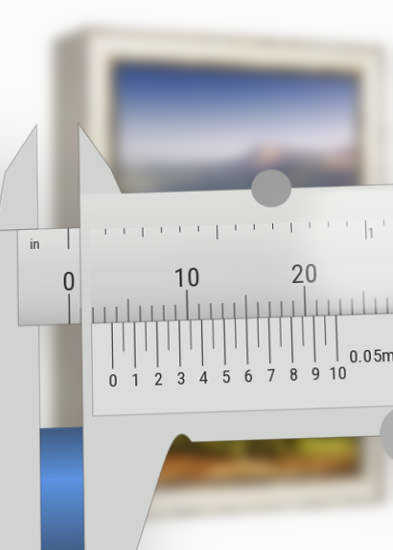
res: {"value": 3.6, "unit": "mm"}
